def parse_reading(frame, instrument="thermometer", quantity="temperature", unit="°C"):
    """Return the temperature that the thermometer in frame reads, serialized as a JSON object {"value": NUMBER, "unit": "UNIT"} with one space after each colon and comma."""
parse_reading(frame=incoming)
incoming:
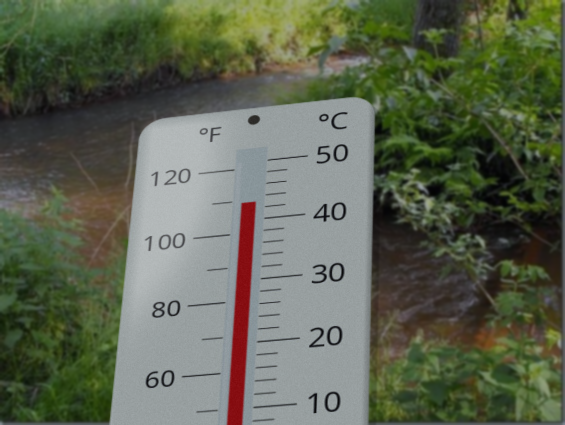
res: {"value": 43, "unit": "°C"}
